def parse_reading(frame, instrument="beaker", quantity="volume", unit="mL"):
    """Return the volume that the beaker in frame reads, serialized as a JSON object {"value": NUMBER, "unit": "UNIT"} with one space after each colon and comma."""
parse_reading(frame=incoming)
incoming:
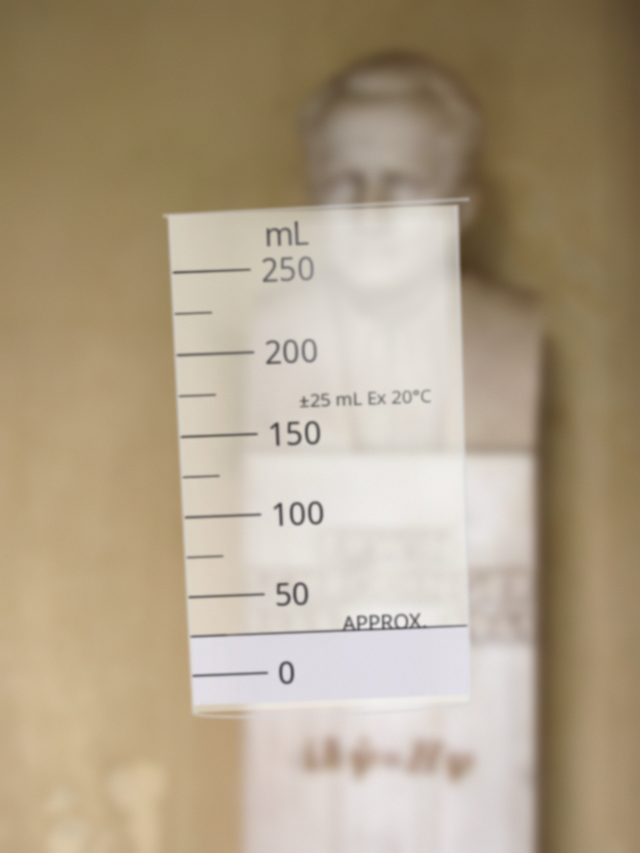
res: {"value": 25, "unit": "mL"}
